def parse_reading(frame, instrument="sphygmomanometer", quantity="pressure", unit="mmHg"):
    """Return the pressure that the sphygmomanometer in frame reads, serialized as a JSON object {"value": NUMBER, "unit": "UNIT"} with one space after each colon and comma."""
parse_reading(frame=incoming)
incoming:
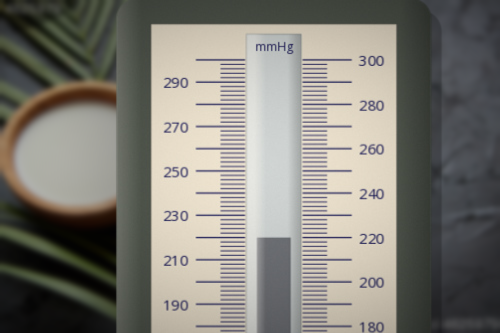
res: {"value": 220, "unit": "mmHg"}
